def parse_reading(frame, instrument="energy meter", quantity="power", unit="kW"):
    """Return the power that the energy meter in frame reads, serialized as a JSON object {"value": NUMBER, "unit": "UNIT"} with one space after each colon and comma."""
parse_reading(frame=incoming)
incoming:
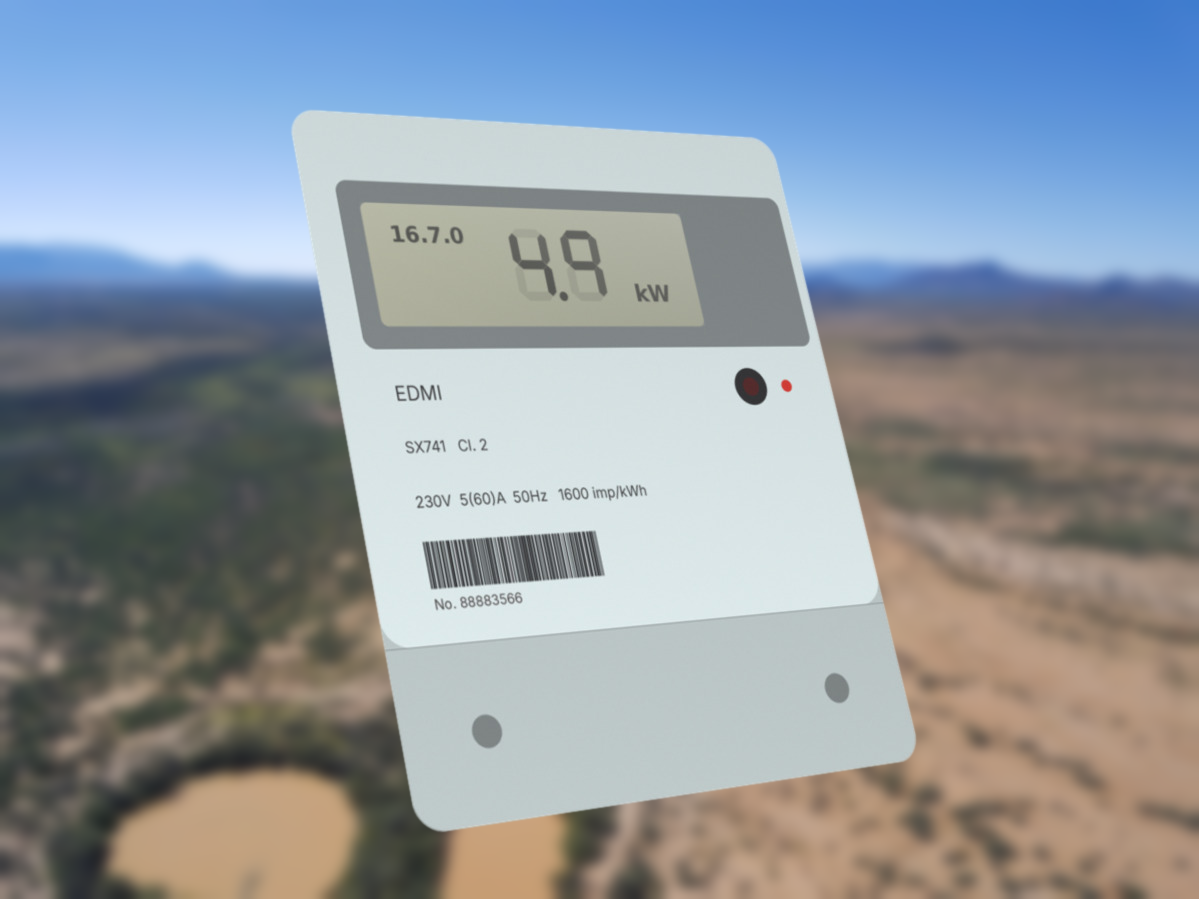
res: {"value": 4.9, "unit": "kW"}
